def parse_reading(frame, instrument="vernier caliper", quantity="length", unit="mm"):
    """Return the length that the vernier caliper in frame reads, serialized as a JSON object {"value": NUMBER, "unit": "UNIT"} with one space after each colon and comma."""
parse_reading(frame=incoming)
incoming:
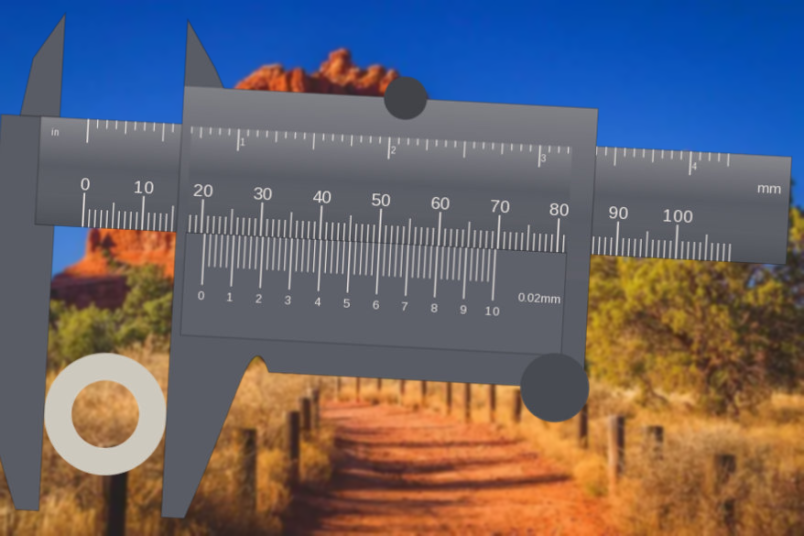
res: {"value": 20.6, "unit": "mm"}
